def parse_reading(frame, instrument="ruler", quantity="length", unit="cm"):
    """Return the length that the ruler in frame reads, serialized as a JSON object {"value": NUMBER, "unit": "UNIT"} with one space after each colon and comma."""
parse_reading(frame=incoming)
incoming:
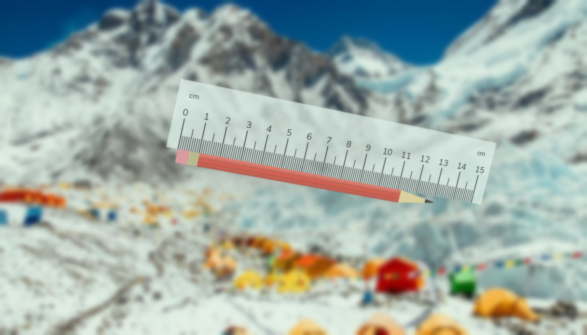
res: {"value": 13, "unit": "cm"}
